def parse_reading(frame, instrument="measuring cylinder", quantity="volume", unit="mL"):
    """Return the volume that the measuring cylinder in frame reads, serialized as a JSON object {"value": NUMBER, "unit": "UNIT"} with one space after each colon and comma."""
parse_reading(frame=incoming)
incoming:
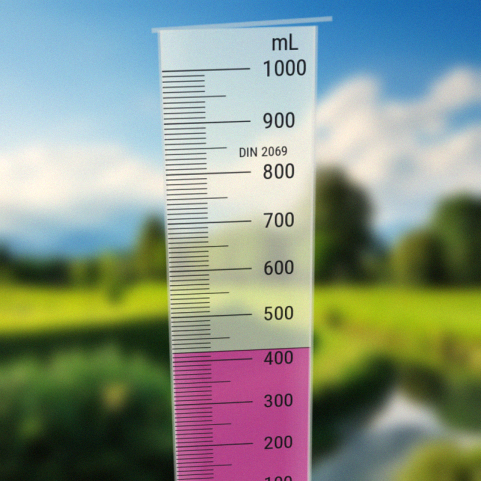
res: {"value": 420, "unit": "mL"}
